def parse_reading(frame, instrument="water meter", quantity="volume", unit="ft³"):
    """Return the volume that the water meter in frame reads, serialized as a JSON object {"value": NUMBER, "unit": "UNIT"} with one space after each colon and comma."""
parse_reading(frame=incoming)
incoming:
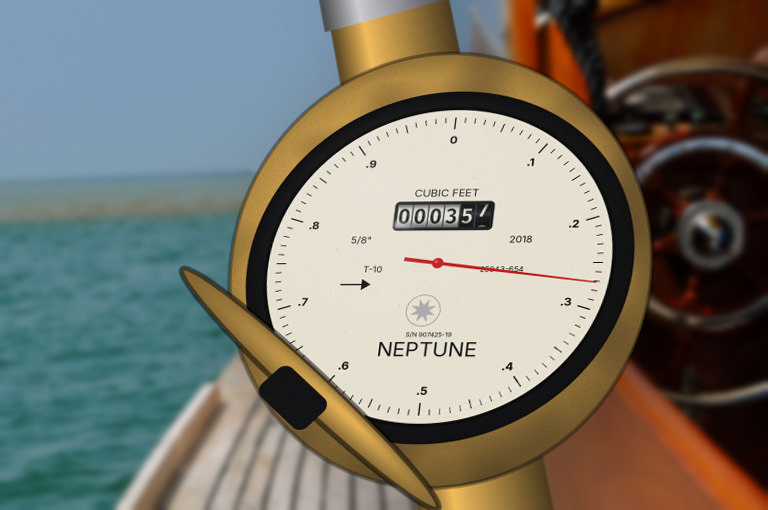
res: {"value": 357.27, "unit": "ft³"}
